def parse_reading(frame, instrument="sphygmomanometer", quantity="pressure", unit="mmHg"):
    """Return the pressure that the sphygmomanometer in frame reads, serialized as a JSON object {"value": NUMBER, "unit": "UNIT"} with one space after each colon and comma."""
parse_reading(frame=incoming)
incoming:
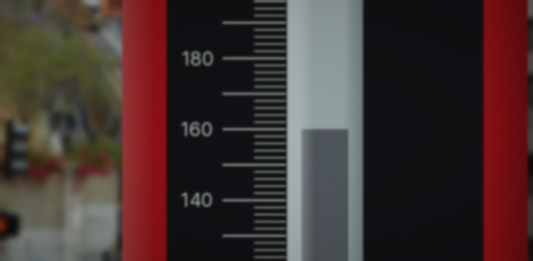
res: {"value": 160, "unit": "mmHg"}
